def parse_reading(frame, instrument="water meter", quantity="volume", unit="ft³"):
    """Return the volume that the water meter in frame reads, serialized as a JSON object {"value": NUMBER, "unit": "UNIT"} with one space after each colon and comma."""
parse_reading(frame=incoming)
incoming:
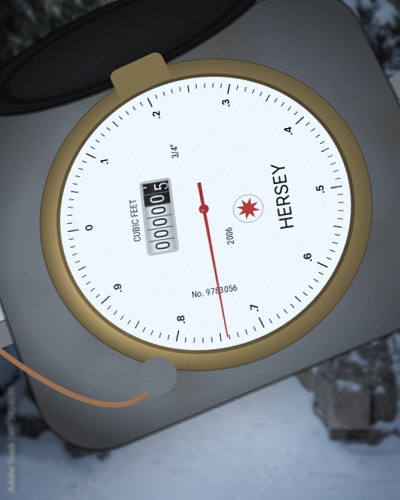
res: {"value": 4.74, "unit": "ft³"}
